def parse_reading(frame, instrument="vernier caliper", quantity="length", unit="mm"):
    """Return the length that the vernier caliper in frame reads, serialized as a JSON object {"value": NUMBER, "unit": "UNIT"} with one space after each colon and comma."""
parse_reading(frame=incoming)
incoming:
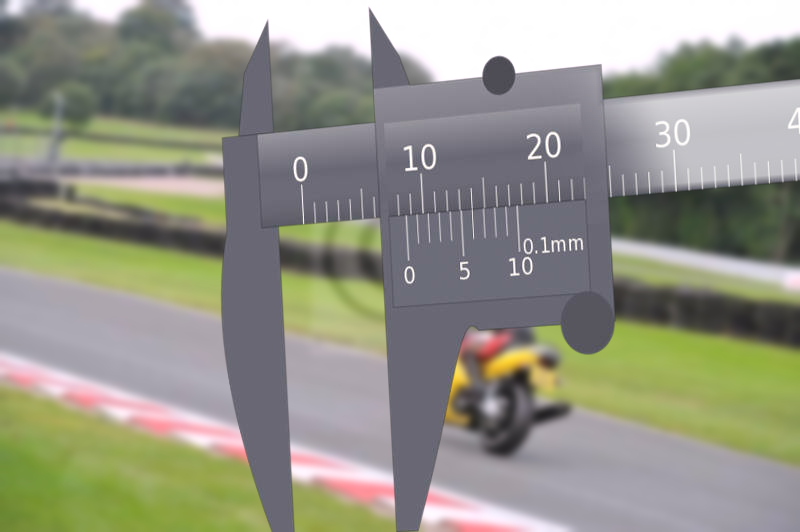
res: {"value": 8.6, "unit": "mm"}
